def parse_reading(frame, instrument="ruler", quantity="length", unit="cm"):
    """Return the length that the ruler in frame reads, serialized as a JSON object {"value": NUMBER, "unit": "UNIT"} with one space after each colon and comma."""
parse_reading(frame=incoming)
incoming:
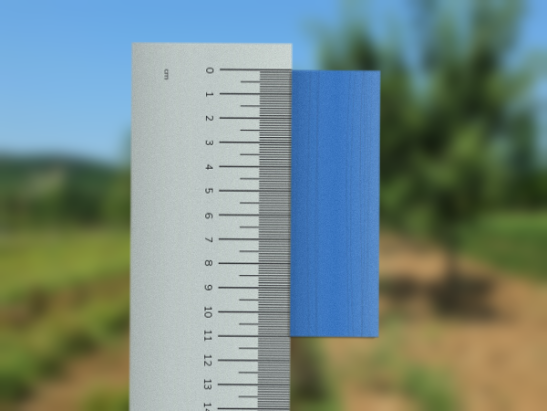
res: {"value": 11, "unit": "cm"}
